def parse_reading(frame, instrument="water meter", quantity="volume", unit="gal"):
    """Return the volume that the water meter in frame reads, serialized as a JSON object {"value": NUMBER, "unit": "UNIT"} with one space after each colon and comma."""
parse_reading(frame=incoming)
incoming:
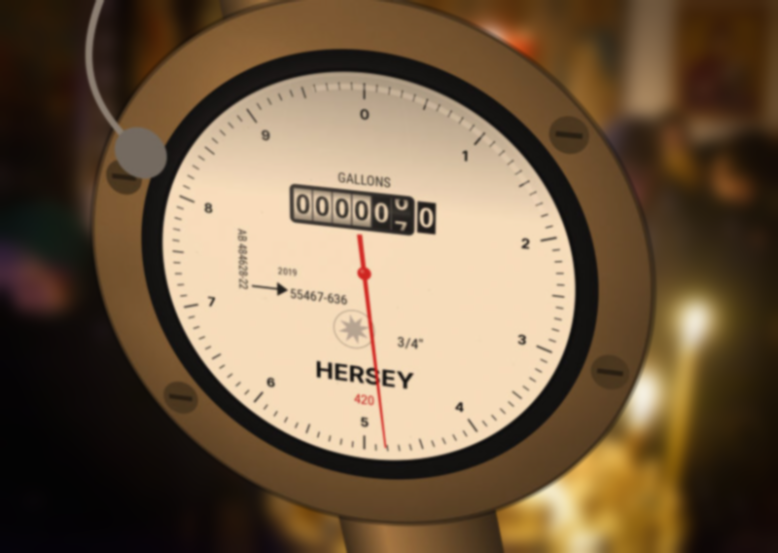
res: {"value": 64.8, "unit": "gal"}
